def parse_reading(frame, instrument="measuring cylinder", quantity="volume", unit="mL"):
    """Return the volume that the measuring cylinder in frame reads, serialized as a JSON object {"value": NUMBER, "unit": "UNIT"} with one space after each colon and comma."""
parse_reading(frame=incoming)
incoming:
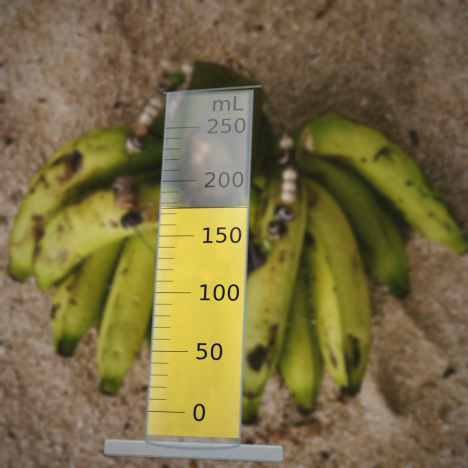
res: {"value": 175, "unit": "mL"}
